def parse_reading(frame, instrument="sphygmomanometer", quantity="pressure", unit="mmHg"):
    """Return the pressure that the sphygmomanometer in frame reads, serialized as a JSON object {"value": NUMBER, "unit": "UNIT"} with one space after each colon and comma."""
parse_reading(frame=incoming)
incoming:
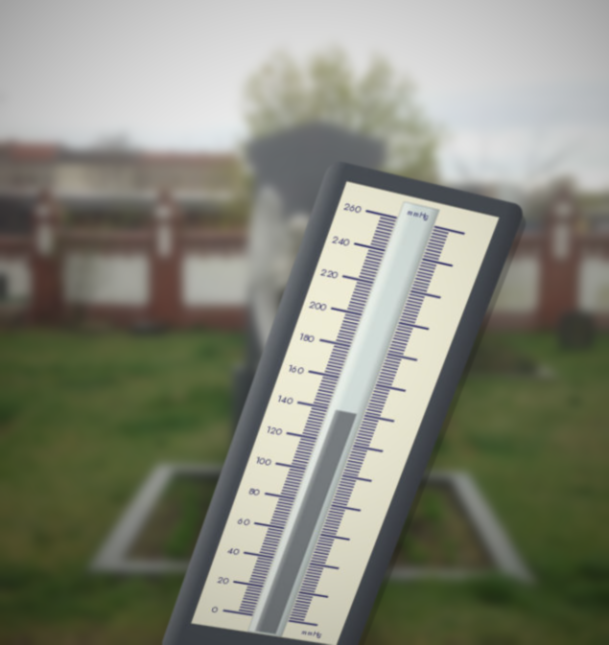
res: {"value": 140, "unit": "mmHg"}
